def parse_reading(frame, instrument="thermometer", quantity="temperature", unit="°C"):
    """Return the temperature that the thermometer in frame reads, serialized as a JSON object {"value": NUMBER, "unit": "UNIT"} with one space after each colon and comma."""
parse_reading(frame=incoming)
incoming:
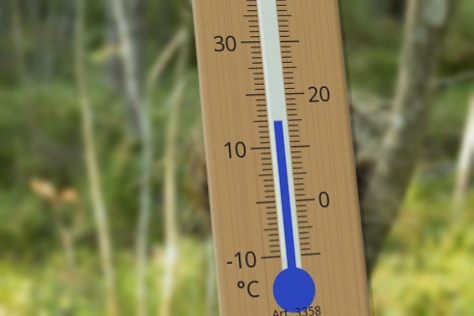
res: {"value": 15, "unit": "°C"}
